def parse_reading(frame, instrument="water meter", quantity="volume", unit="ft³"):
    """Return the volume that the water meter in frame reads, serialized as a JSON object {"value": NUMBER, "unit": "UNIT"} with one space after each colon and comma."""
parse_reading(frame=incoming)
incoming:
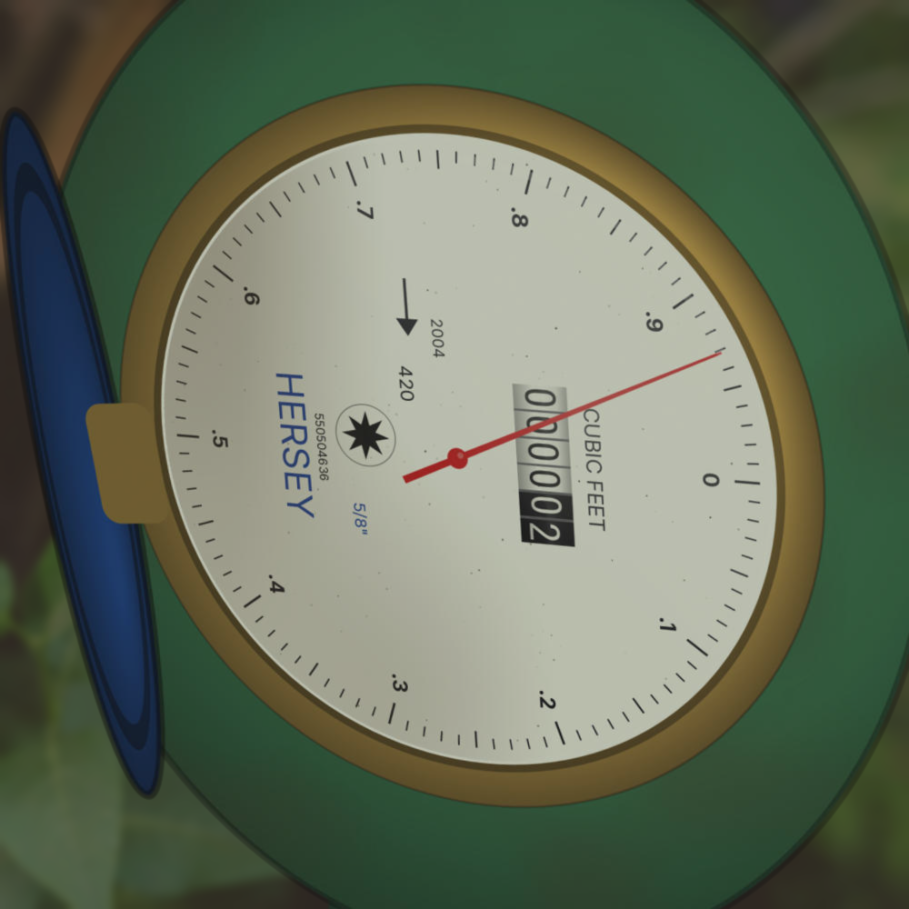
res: {"value": 1.93, "unit": "ft³"}
